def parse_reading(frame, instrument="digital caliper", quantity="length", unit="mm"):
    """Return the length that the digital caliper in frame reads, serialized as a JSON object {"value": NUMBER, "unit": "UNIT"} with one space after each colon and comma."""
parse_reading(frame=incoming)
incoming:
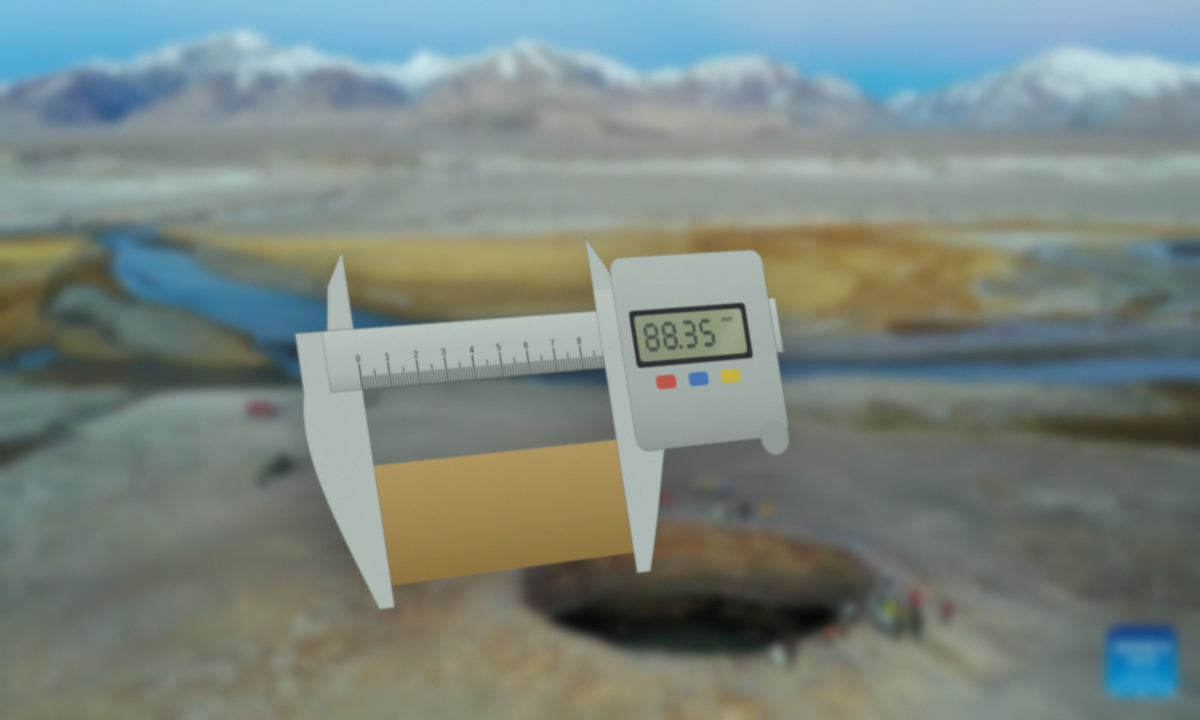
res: {"value": 88.35, "unit": "mm"}
